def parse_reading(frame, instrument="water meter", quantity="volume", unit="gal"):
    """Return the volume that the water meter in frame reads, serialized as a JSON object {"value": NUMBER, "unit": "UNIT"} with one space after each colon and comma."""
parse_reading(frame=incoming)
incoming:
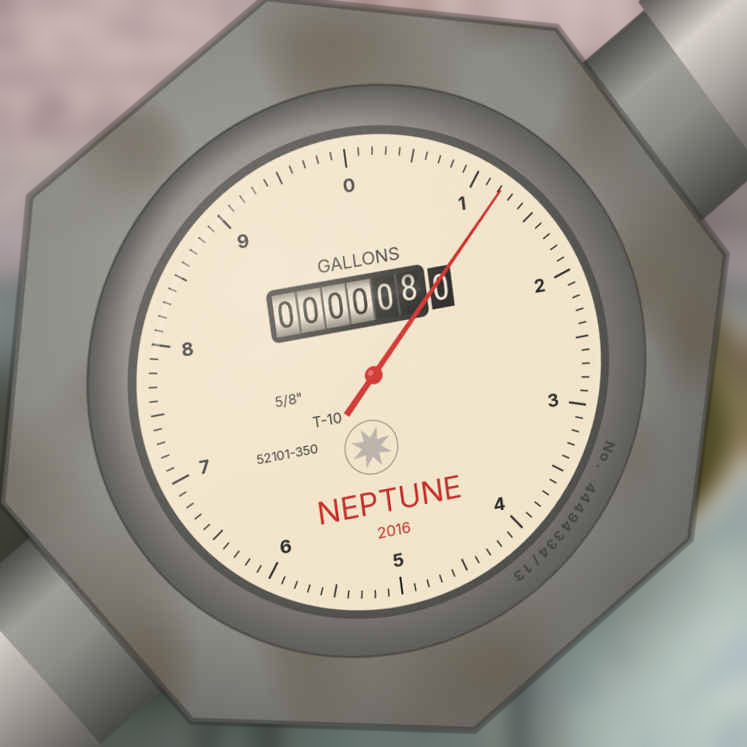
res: {"value": 81.2, "unit": "gal"}
